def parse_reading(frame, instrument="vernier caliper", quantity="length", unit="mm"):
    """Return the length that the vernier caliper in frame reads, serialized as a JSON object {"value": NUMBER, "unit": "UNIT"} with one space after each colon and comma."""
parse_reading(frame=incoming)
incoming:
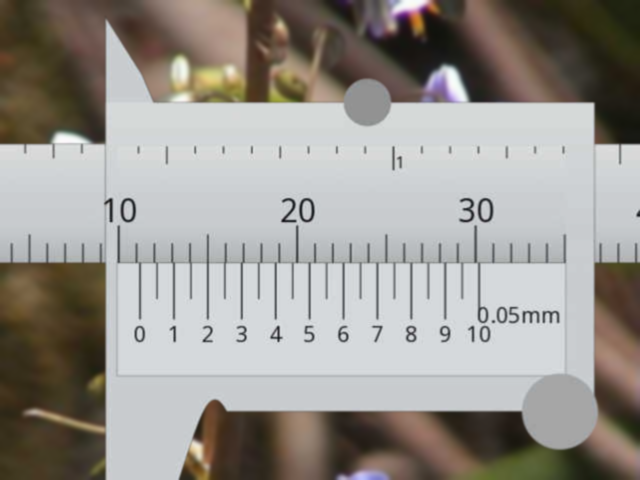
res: {"value": 11.2, "unit": "mm"}
